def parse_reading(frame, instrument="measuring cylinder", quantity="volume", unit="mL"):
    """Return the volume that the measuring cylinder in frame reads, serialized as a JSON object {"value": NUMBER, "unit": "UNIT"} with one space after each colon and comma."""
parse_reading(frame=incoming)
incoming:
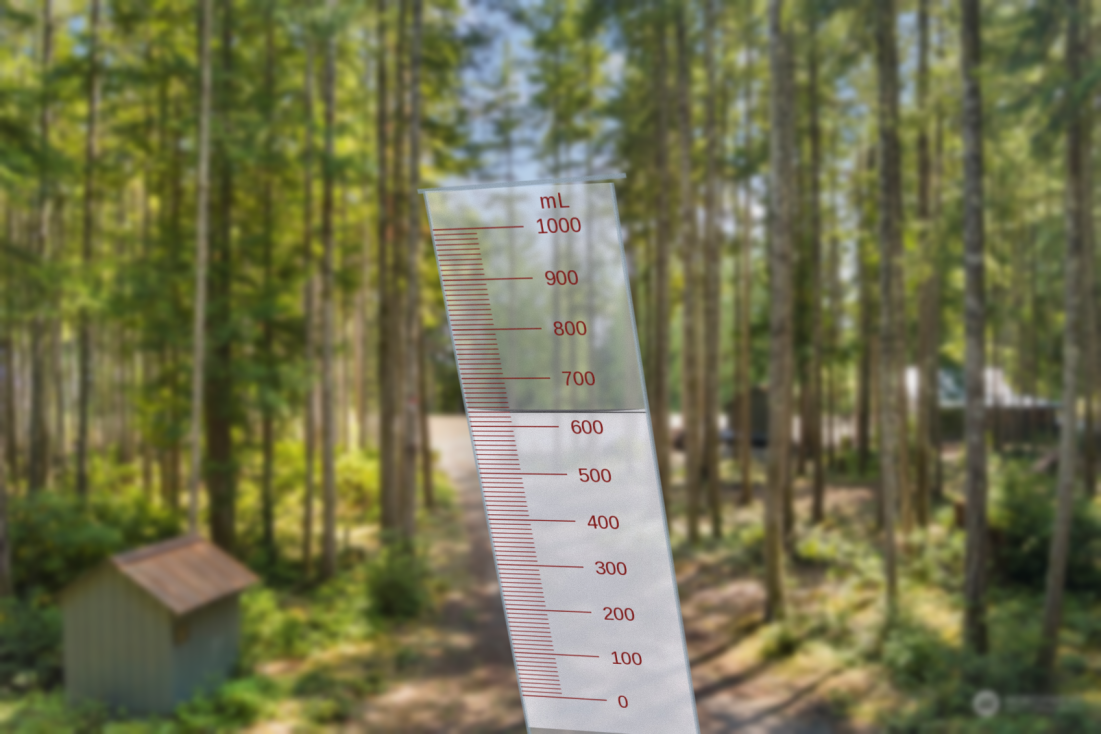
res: {"value": 630, "unit": "mL"}
